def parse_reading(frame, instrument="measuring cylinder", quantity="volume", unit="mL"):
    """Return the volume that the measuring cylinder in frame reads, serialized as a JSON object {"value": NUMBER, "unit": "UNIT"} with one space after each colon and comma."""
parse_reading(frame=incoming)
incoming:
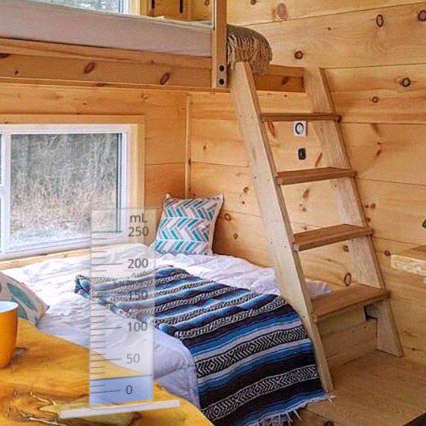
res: {"value": 20, "unit": "mL"}
